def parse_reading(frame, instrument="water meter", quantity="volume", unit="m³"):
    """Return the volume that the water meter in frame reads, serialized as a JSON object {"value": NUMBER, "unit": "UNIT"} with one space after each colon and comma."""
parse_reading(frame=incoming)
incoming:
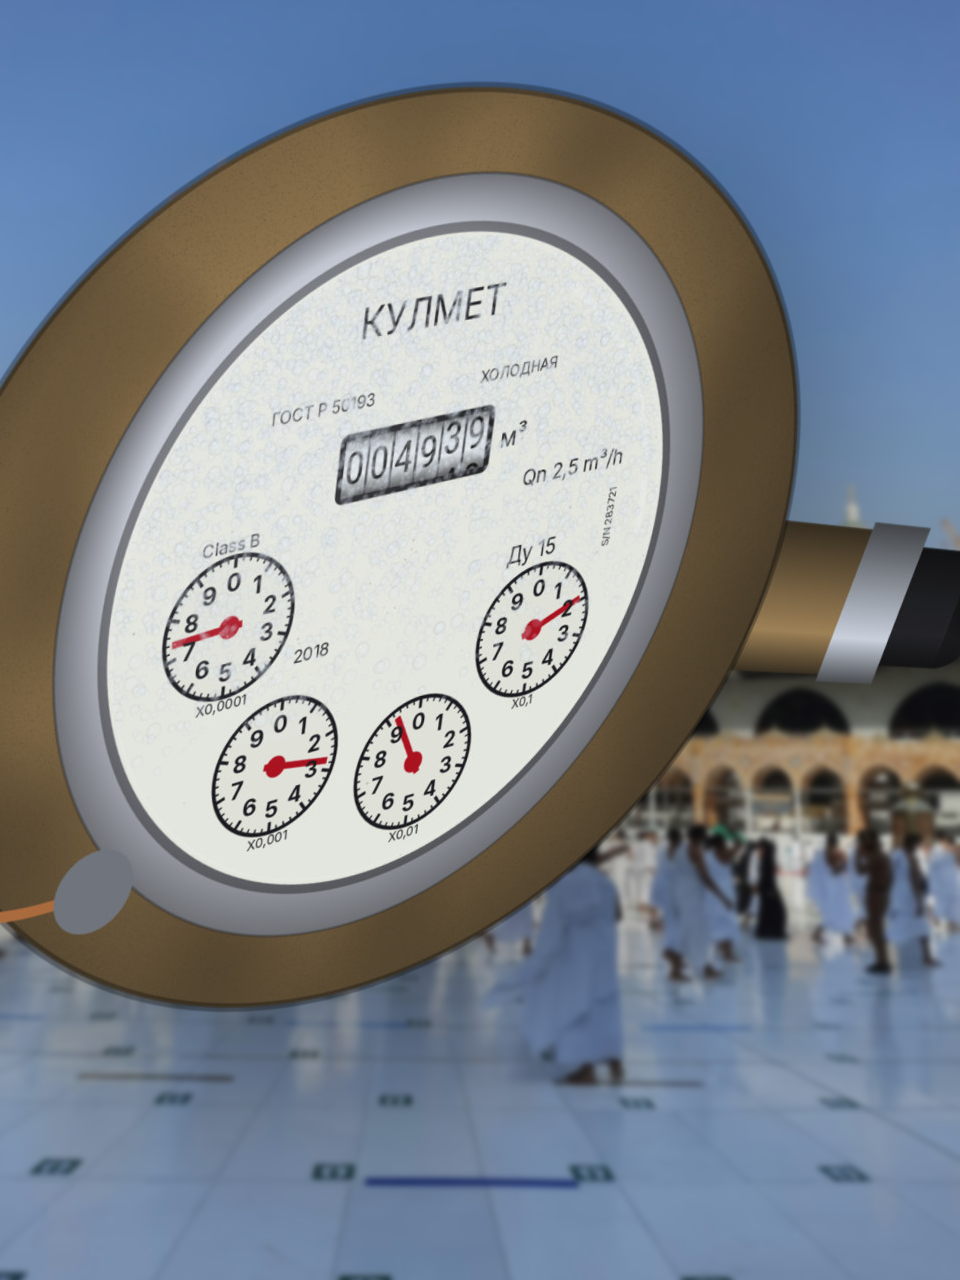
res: {"value": 4939.1927, "unit": "m³"}
